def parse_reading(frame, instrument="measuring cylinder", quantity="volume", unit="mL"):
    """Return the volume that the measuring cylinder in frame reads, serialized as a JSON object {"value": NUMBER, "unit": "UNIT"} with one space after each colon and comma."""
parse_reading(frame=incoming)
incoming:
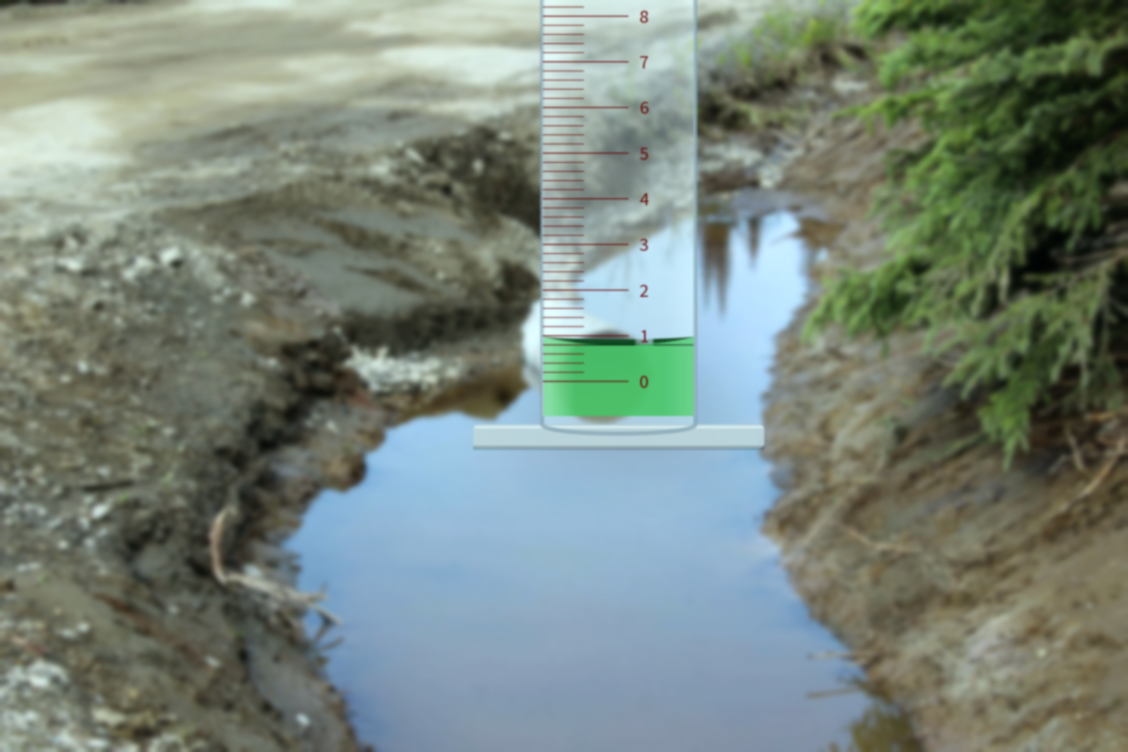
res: {"value": 0.8, "unit": "mL"}
